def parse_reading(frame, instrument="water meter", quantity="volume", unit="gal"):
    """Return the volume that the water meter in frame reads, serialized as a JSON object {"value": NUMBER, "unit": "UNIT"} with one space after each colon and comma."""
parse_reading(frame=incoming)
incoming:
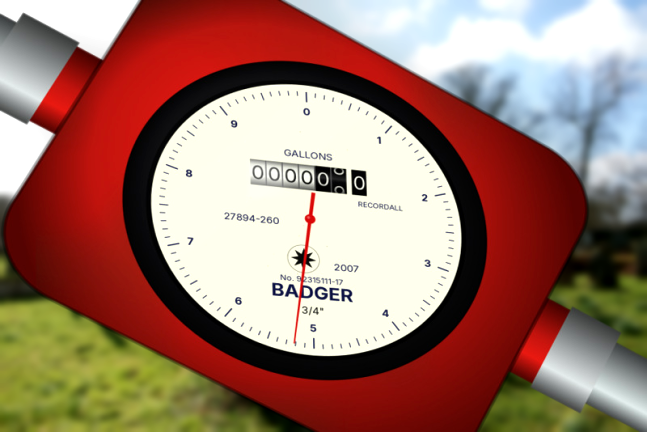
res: {"value": 85.2, "unit": "gal"}
